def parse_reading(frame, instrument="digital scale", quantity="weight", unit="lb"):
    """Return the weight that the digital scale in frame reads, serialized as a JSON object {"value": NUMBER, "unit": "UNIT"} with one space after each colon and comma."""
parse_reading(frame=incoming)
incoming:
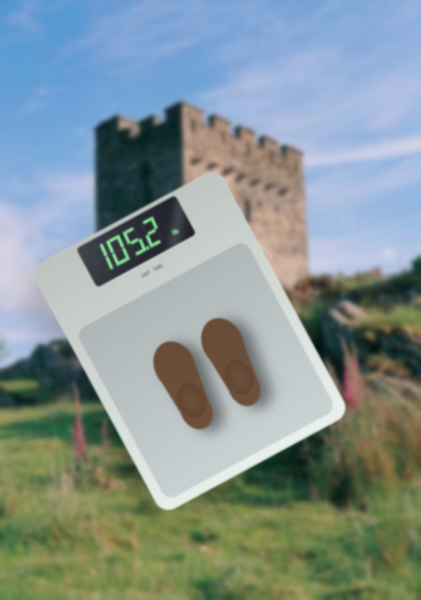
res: {"value": 105.2, "unit": "lb"}
